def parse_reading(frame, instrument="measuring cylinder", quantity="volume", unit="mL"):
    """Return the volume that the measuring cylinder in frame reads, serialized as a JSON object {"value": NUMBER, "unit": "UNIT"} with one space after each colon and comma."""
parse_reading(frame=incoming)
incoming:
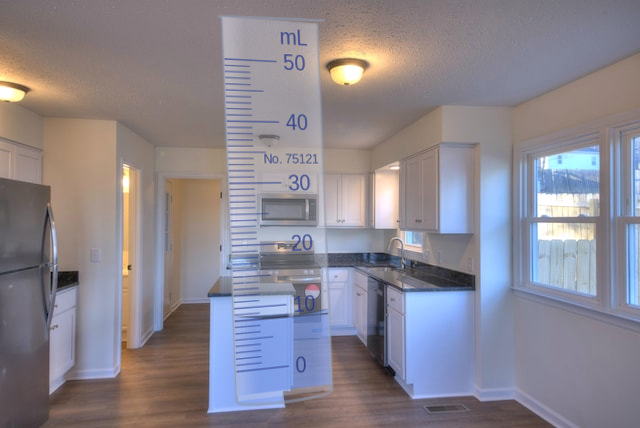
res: {"value": 8, "unit": "mL"}
